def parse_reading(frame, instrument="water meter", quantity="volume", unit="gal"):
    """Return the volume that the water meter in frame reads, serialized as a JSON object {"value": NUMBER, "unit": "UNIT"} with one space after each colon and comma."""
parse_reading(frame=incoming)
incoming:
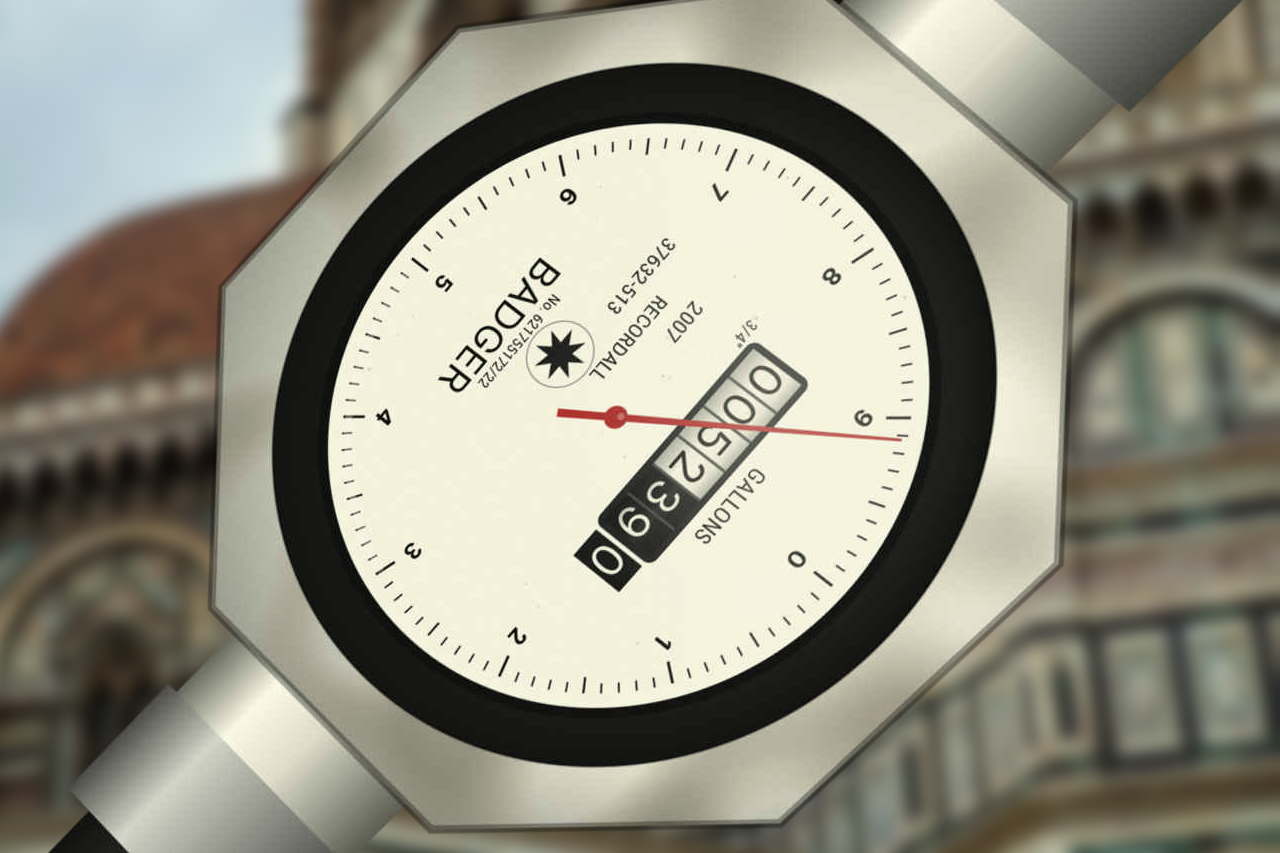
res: {"value": 52389.1, "unit": "gal"}
